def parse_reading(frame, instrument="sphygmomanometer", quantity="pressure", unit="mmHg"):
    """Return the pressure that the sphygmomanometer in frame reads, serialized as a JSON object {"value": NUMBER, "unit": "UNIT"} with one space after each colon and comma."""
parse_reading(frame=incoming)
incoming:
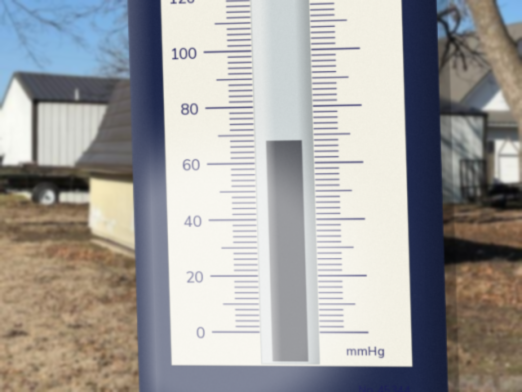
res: {"value": 68, "unit": "mmHg"}
